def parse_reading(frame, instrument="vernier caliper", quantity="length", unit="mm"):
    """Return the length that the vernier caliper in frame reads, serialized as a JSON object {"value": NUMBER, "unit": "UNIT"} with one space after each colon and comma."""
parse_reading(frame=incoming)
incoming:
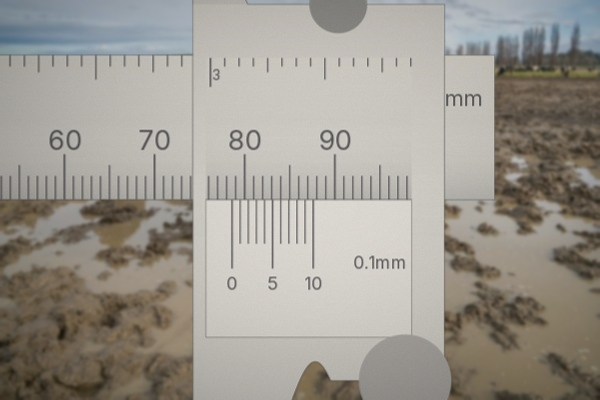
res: {"value": 78.6, "unit": "mm"}
